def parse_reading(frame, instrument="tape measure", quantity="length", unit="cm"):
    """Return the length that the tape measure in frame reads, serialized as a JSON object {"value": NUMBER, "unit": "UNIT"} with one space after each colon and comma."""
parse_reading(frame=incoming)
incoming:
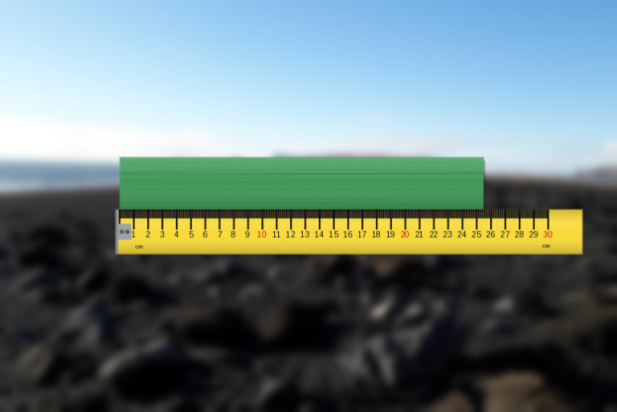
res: {"value": 25.5, "unit": "cm"}
